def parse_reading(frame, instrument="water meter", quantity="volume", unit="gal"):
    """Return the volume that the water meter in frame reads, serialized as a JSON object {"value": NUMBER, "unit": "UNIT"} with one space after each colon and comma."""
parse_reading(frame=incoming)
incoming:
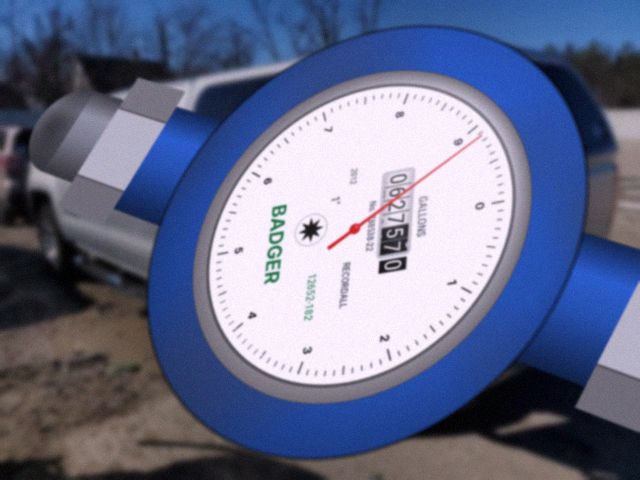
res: {"value": 627569.1, "unit": "gal"}
